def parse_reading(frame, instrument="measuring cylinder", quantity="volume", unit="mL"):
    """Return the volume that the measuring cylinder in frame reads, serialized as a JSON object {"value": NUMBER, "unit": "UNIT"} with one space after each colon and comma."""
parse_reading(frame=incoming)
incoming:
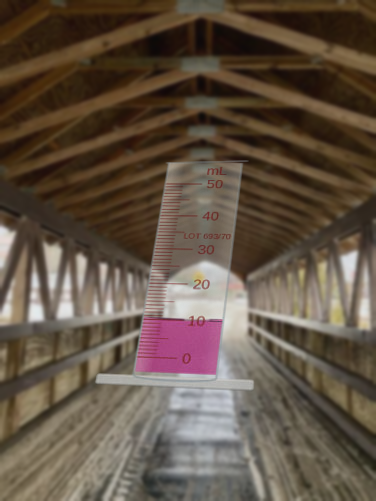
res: {"value": 10, "unit": "mL"}
